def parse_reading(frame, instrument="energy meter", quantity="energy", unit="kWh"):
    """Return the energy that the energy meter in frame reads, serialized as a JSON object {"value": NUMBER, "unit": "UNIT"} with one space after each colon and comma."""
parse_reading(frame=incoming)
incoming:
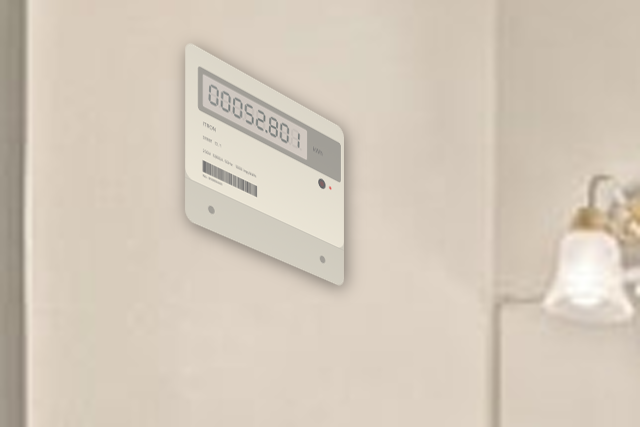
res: {"value": 52.801, "unit": "kWh"}
